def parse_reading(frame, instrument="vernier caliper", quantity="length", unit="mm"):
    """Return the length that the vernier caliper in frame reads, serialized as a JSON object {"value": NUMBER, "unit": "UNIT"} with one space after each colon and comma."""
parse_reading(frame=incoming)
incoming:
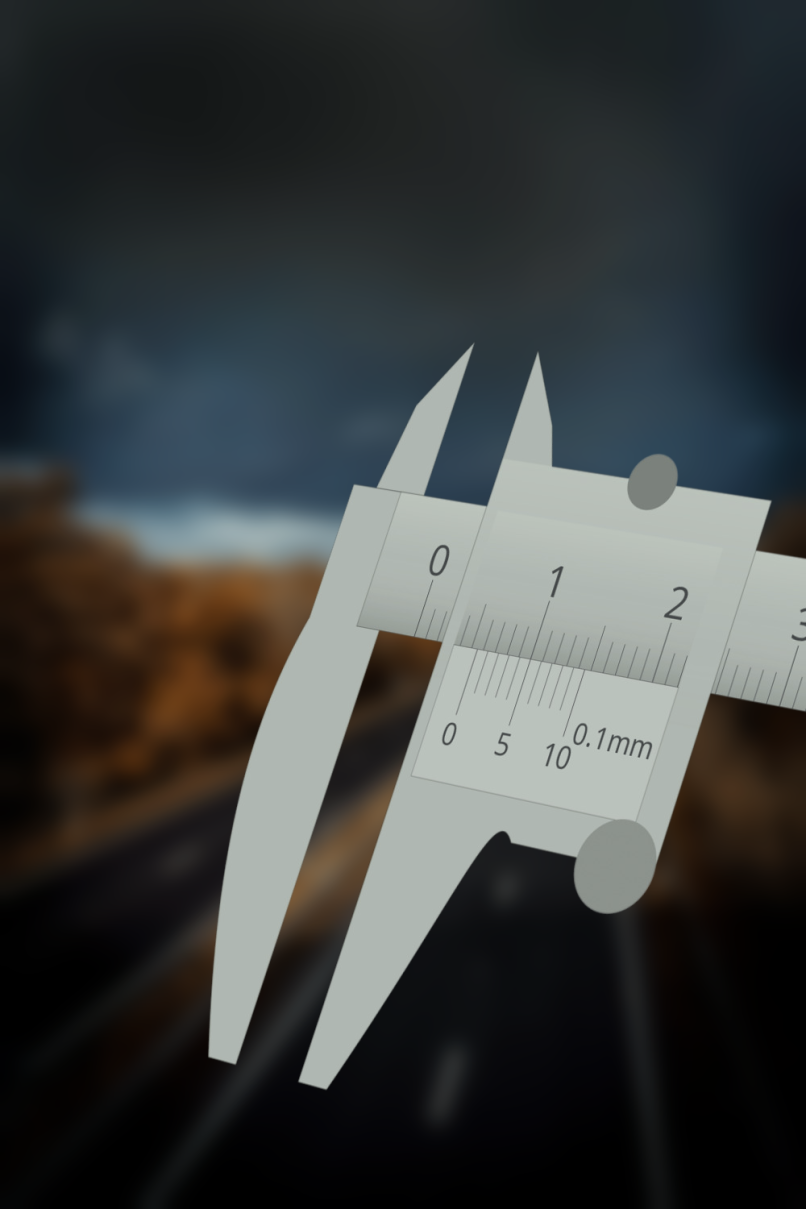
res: {"value": 5.5, "unit": "mm"}
